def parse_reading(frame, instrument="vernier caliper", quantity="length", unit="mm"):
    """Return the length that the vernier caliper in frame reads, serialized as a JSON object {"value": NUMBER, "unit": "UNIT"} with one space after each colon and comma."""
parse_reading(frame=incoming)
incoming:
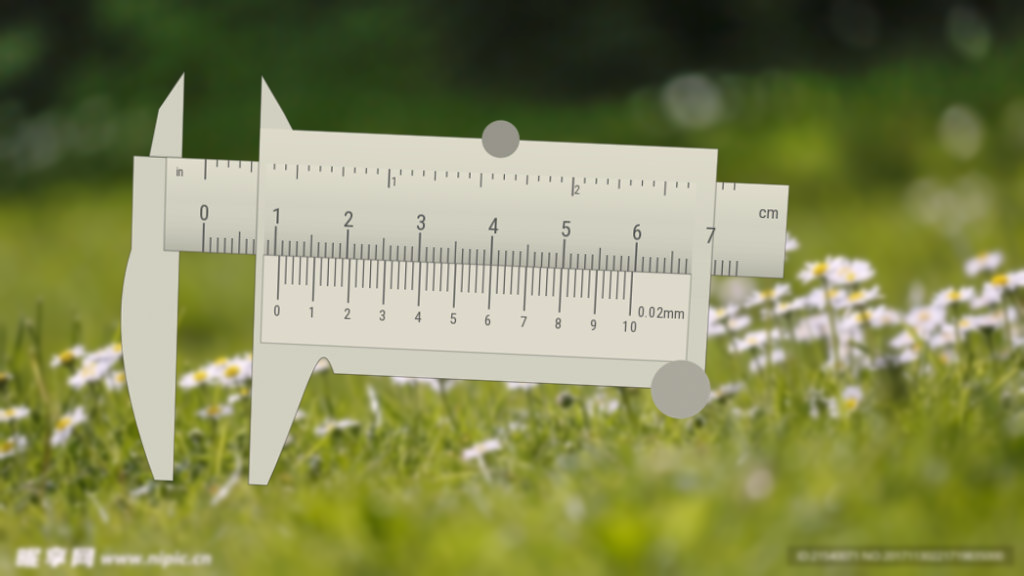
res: {"value": 10.6, "unit": "mm"}
